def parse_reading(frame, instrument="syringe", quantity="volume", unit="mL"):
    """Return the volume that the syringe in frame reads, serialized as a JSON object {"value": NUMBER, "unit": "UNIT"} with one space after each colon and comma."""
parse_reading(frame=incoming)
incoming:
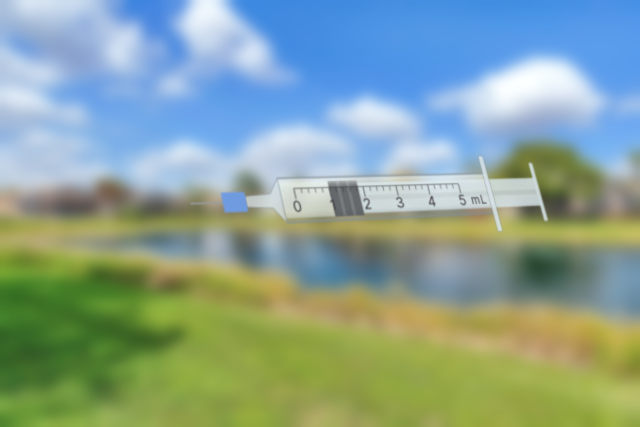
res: {"value": 1, "unit": "mL"}
